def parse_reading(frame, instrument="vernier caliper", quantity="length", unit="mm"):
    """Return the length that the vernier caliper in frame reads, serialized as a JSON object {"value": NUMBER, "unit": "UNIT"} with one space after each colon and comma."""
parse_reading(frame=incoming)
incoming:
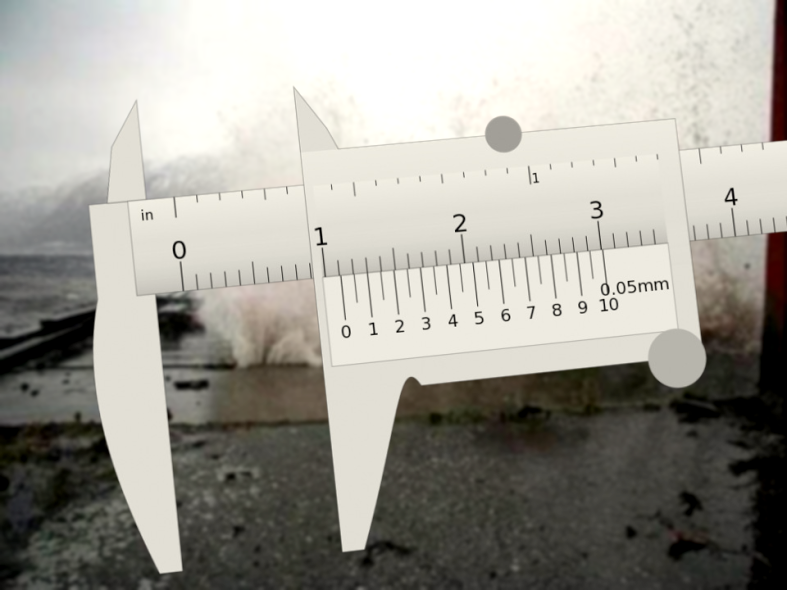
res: {"value": 11.1, "unit": "mm"}
